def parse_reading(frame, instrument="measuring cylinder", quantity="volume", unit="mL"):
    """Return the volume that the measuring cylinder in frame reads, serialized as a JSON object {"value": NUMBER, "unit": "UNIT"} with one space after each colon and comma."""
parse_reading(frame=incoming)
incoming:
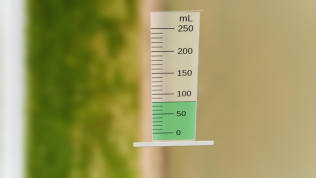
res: {"value": 80, "unit": "mL"}
